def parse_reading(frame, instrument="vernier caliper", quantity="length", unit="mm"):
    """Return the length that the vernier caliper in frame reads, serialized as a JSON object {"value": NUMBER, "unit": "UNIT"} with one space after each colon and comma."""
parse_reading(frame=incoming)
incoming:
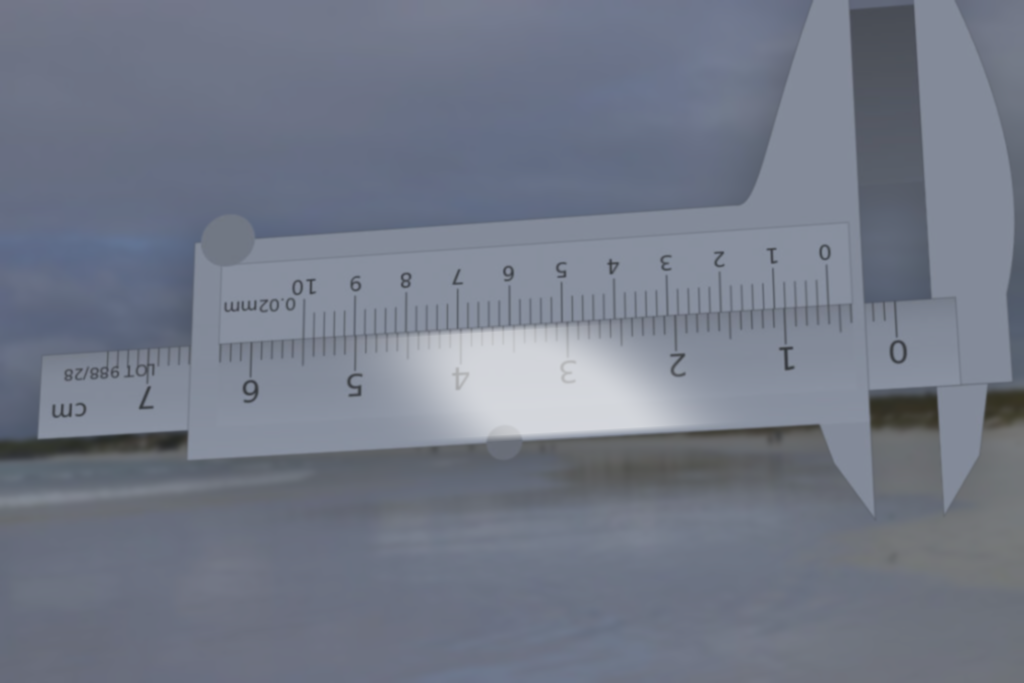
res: {"value": 6.0, "unit": "mm"}
